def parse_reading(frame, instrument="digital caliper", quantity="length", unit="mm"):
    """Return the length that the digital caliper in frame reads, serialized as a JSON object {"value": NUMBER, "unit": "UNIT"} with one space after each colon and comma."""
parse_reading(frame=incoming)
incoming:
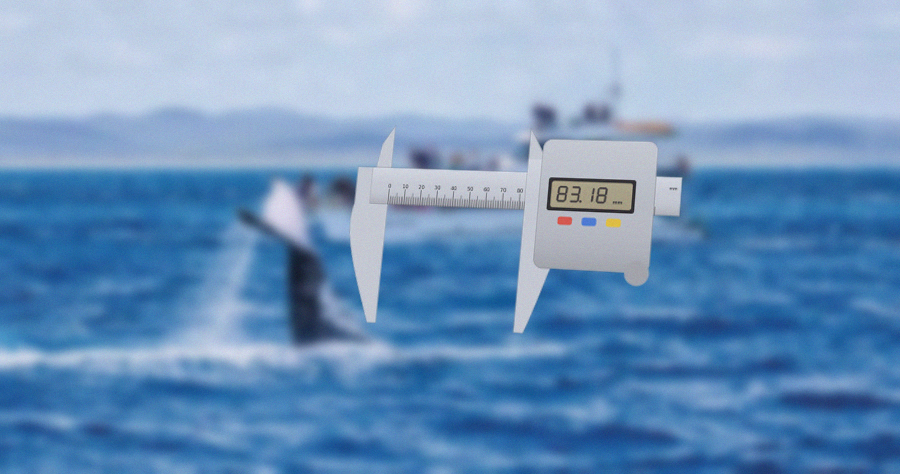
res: {"value": 83.18, "unit": "mm"}
